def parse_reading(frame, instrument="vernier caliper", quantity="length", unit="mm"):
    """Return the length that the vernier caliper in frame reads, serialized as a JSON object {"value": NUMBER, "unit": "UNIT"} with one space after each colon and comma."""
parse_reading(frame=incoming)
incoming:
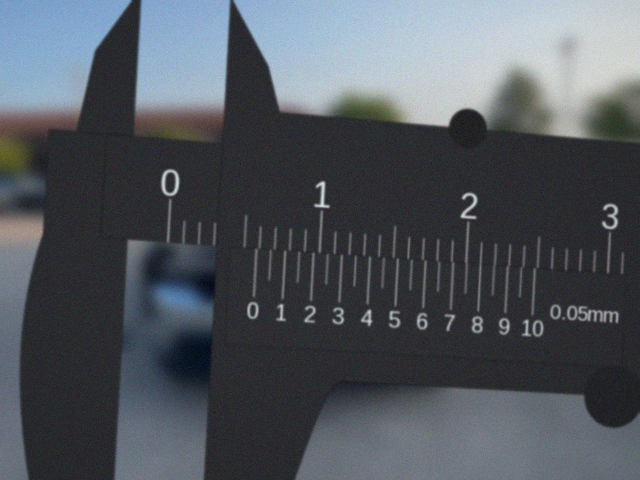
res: {"value": 5.8, "unit": "mm"}
